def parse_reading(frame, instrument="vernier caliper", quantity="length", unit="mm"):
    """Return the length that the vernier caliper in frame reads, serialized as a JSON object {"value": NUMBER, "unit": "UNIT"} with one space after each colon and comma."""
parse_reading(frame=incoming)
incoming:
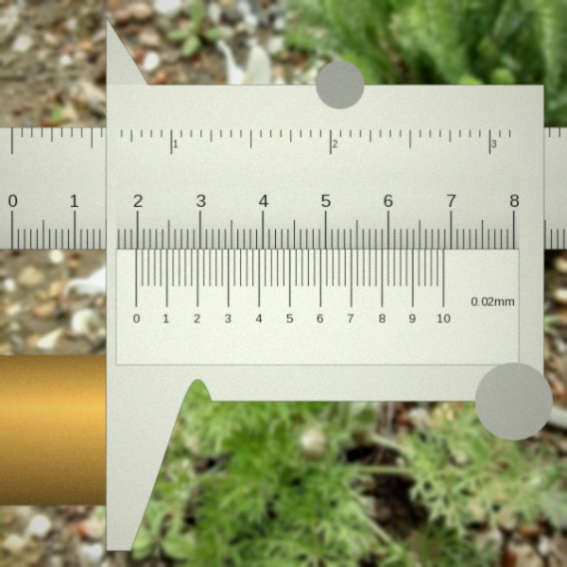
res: {"value": 19.8, "unit": "mm"}
